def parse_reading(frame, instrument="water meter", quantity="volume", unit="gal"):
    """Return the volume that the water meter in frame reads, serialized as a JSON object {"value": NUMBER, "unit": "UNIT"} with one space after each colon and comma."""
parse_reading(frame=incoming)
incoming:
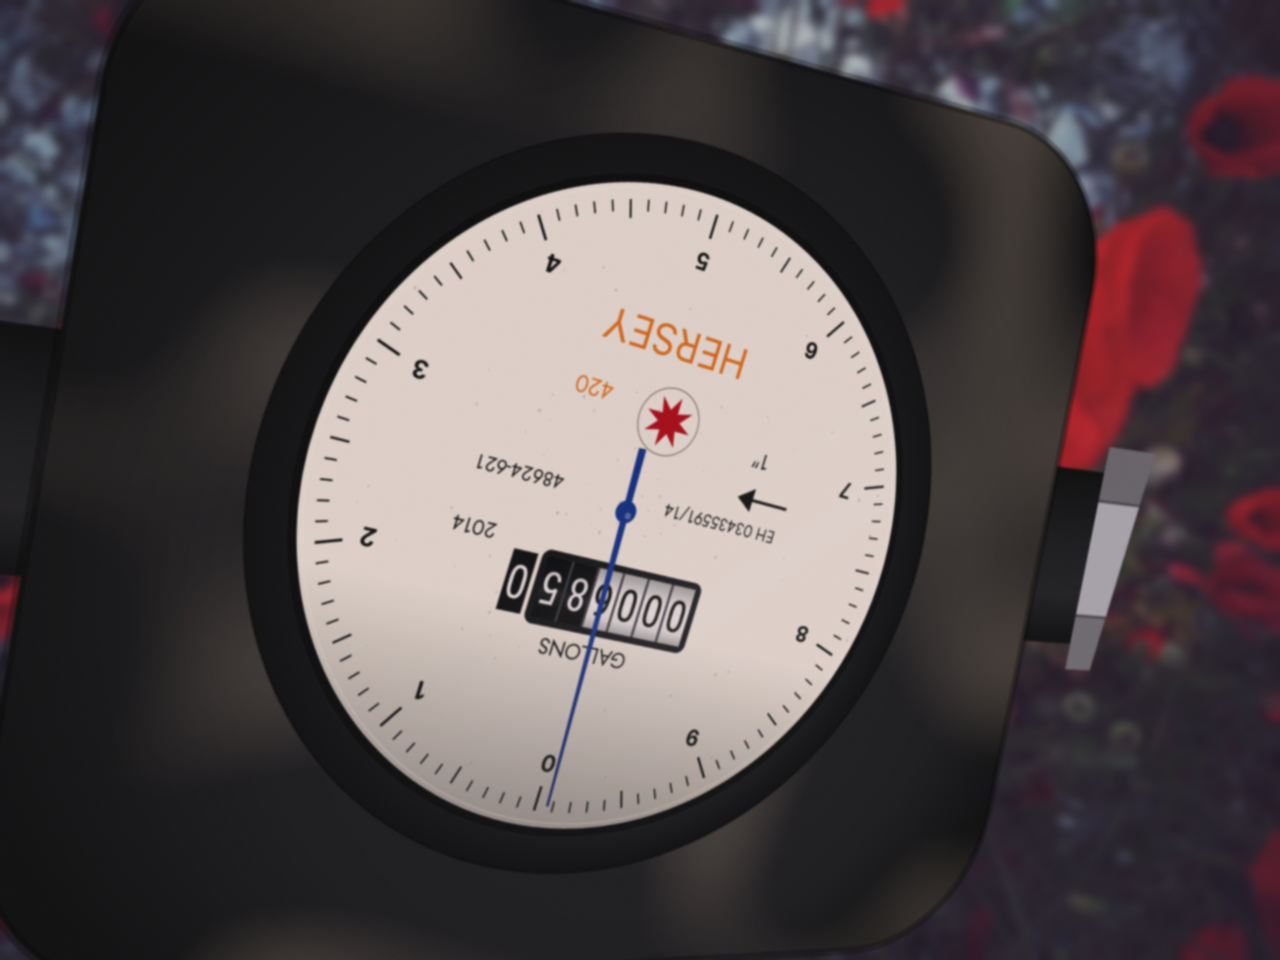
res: {"value": 6849.9, "unit": "gal"}
